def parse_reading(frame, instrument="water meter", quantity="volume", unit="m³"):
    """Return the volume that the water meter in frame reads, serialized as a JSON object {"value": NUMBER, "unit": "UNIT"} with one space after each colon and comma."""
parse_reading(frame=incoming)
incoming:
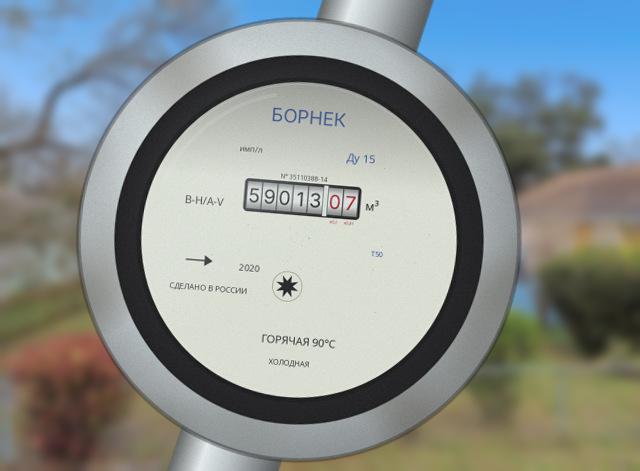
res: {"value": 59013.07, "unit": "m³"}
